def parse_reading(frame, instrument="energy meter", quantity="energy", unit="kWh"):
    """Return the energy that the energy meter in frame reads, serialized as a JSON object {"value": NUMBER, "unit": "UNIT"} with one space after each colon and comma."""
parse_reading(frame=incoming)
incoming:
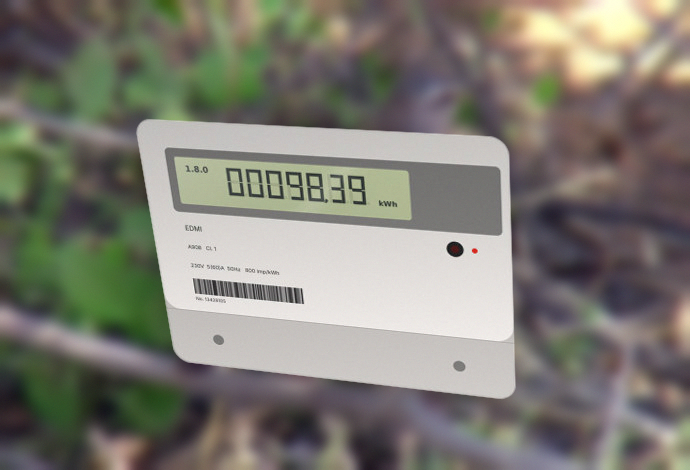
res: {"value": 98.39, "unit": "kWh"}
